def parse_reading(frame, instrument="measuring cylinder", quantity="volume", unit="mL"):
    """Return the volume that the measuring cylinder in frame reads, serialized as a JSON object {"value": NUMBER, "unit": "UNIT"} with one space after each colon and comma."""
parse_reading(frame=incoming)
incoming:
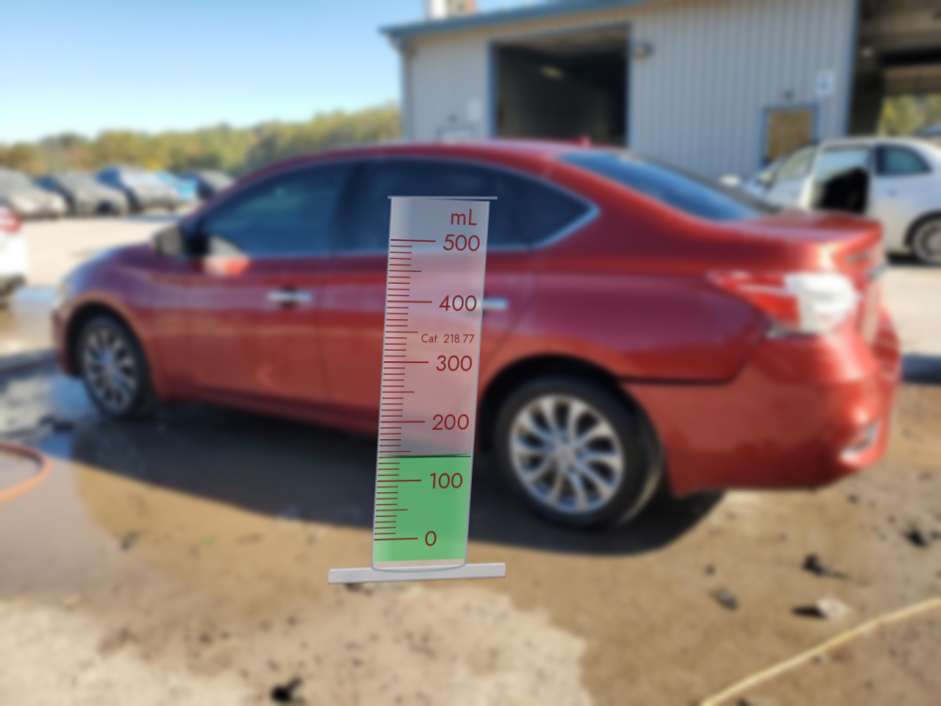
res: {"value": 140, "unit": "mL"}
